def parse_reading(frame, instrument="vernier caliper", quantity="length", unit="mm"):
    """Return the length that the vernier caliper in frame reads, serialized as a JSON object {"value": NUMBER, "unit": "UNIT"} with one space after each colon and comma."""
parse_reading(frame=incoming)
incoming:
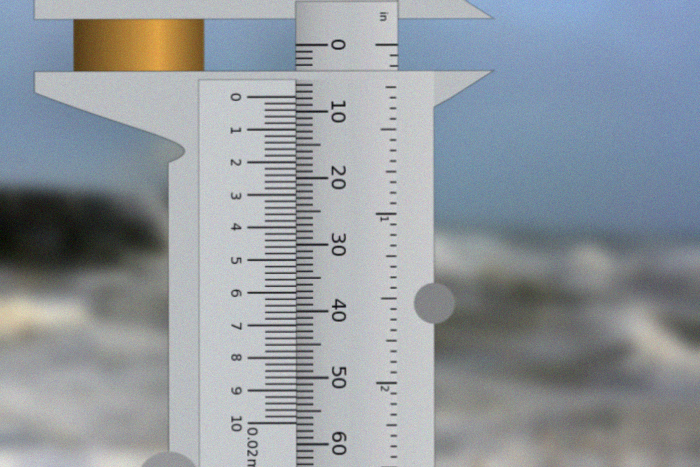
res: {"value": 7.8, "unit": "mm"}
